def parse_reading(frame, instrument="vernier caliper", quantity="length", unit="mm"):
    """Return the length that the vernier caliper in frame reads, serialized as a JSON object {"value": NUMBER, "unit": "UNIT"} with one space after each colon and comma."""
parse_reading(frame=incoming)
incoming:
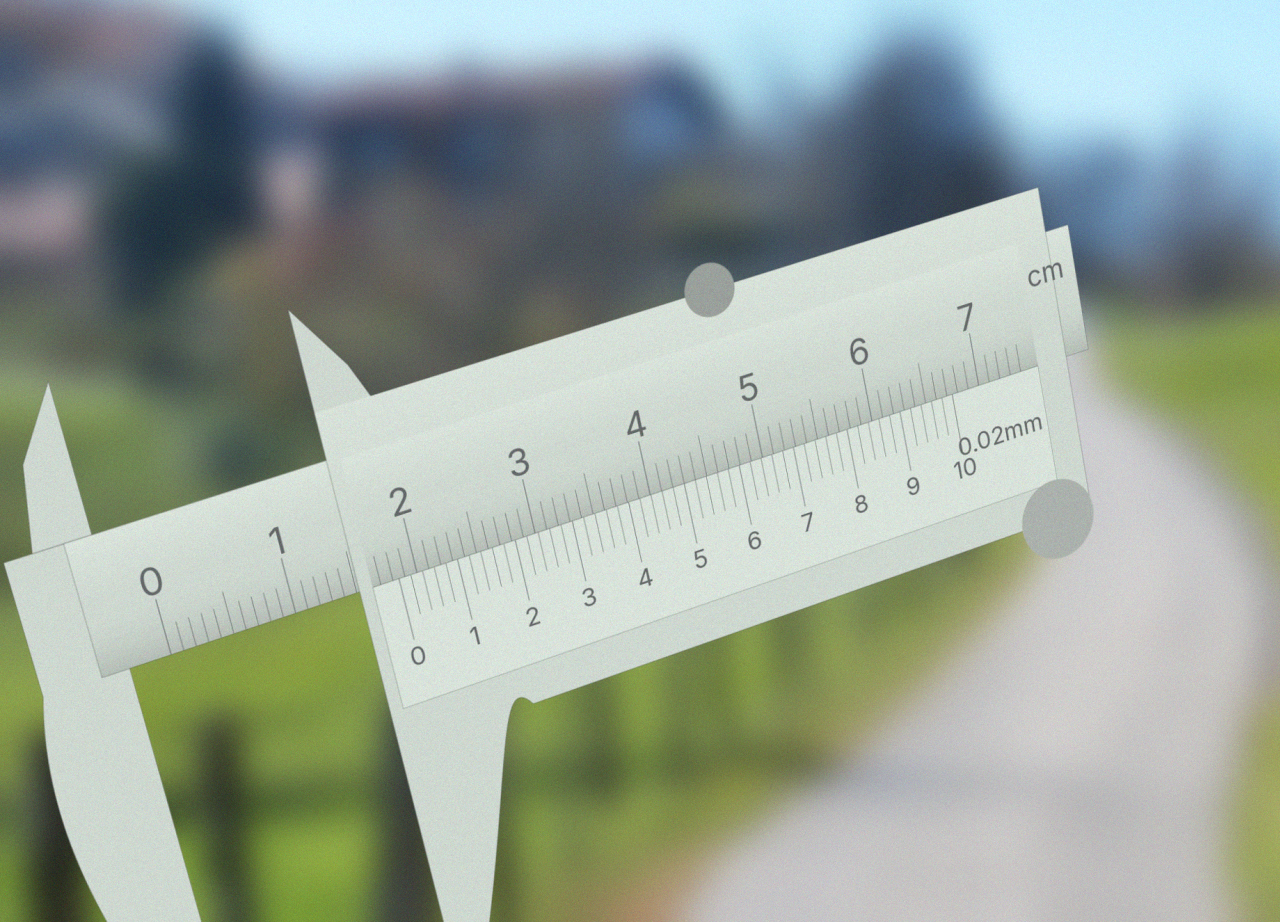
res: {"value": 18.5, "unit": "mm"}
